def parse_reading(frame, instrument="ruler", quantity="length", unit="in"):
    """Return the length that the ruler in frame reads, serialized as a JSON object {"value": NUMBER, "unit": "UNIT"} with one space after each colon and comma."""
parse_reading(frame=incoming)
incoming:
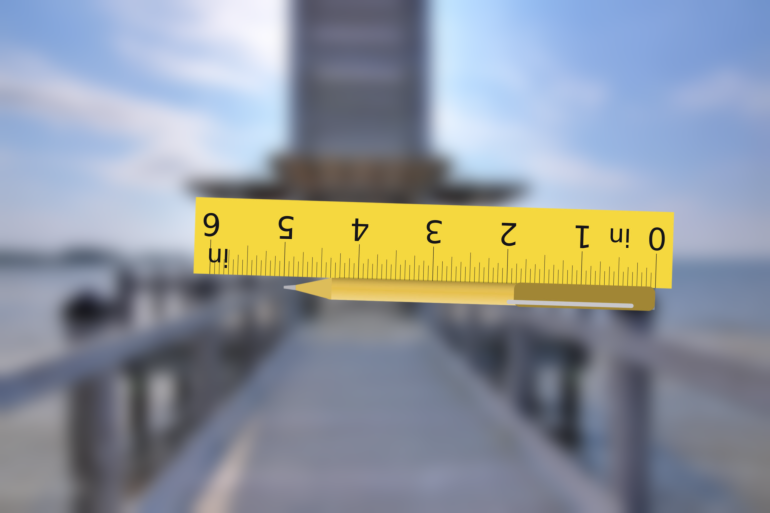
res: {"value": 5, "unit": "in"}
